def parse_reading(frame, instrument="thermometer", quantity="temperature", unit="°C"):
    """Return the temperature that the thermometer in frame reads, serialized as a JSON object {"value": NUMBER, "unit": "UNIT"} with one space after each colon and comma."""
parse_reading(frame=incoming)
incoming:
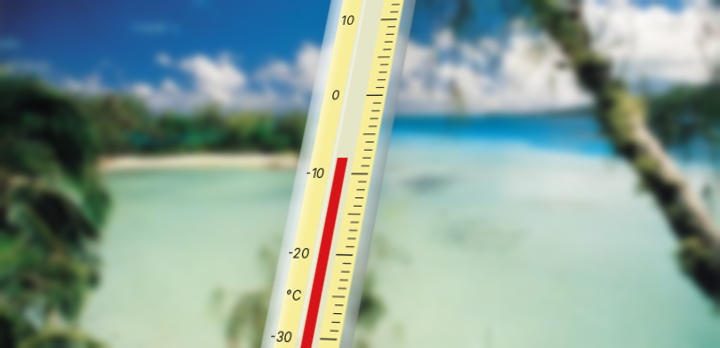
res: {"value": -8, "unit": "°C"}
